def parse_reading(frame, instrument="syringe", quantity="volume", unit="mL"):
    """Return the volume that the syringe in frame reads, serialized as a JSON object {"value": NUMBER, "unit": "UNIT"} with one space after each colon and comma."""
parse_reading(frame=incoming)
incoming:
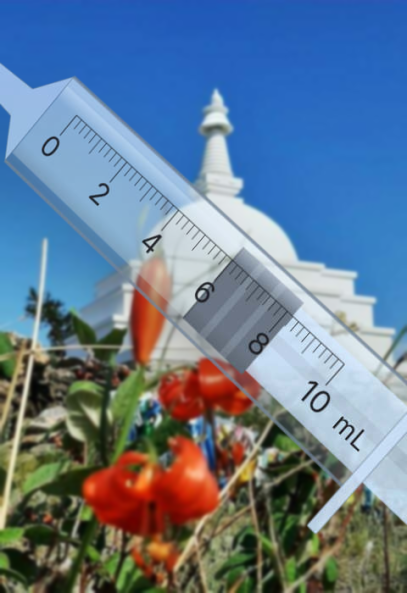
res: {"value": 6, "unit": "mL"}
